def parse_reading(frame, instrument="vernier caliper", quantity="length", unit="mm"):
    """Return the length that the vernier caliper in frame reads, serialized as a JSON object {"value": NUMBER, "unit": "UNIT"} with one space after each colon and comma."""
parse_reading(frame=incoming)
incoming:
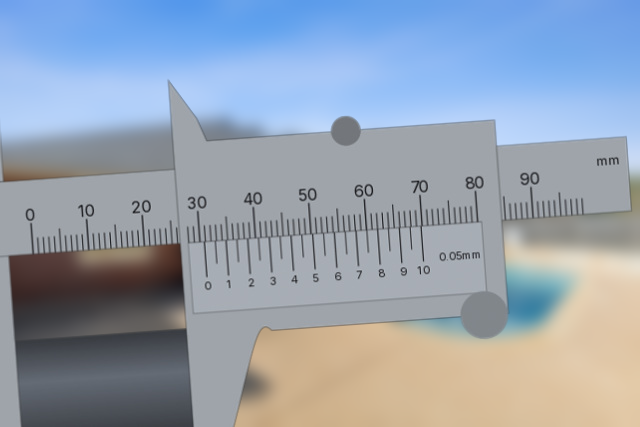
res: {"value": 30.8, "unit": "mm"}
